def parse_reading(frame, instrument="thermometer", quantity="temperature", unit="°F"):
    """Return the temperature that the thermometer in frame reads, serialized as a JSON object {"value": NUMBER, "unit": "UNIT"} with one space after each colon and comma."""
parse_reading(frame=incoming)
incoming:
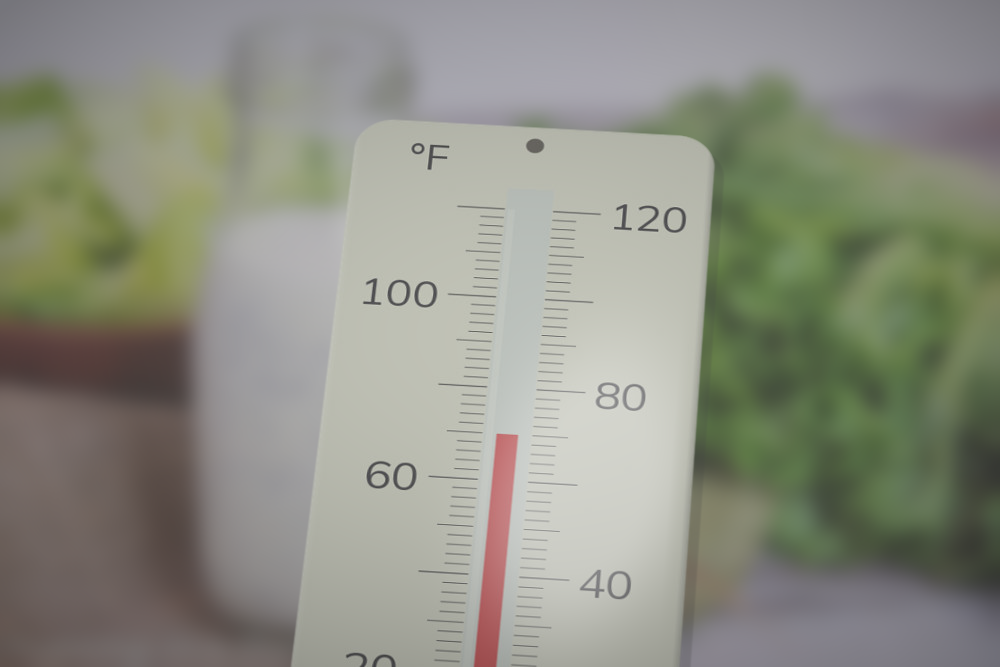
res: {"value": 70, "unit": "°F"}
